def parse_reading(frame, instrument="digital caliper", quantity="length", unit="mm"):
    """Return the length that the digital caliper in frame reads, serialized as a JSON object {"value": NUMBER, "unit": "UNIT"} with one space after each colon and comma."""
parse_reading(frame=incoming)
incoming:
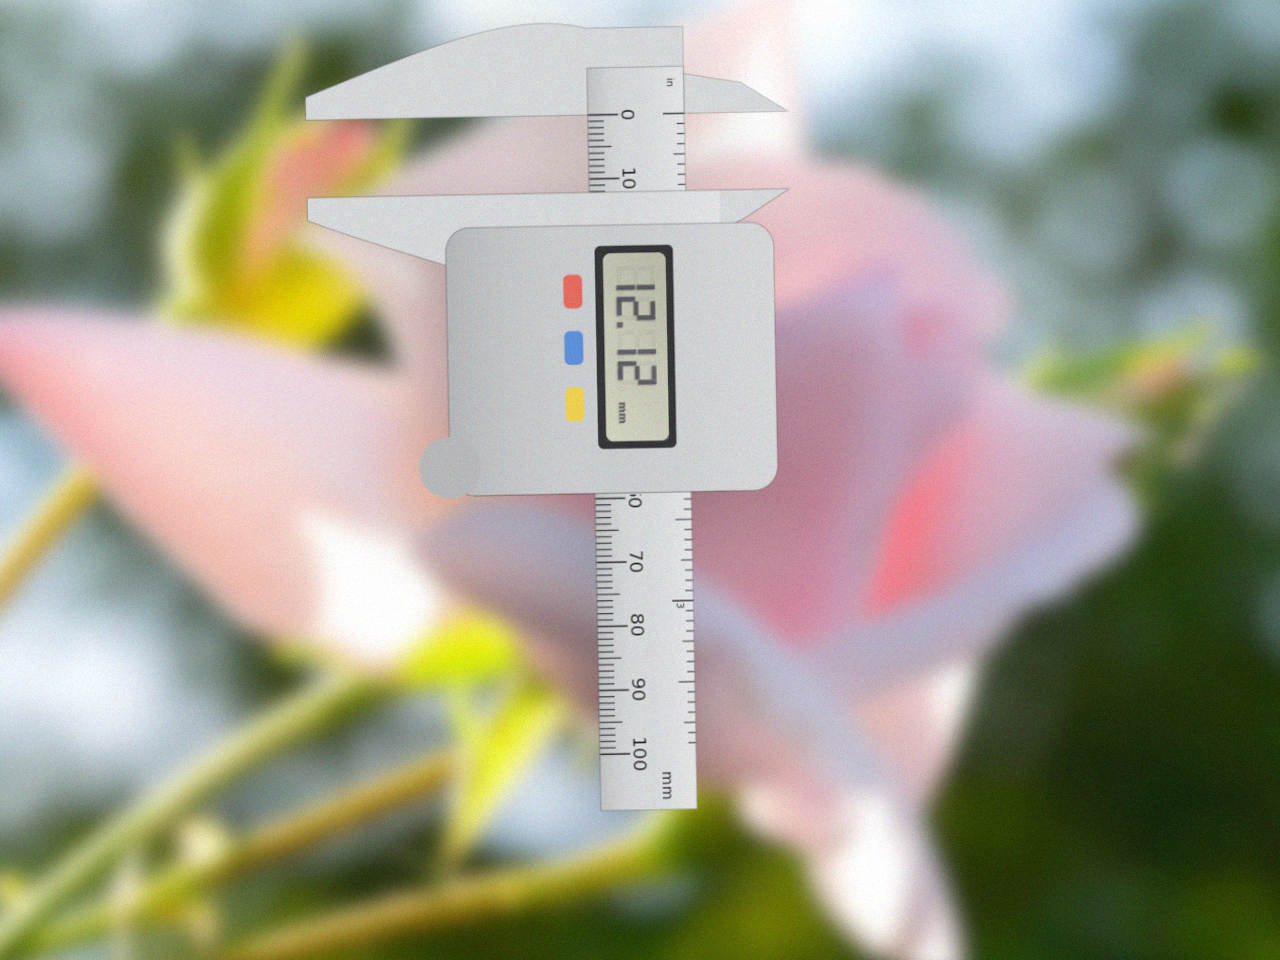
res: {"value": 12.12, "unit": "mm"}
